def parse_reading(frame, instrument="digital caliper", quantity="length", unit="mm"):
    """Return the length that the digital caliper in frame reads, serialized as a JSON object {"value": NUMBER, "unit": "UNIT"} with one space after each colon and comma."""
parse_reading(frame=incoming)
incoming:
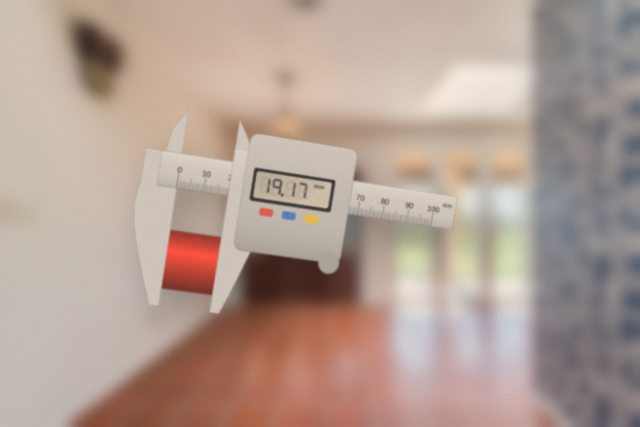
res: {"value": 19.17, "unit": "mm"}
